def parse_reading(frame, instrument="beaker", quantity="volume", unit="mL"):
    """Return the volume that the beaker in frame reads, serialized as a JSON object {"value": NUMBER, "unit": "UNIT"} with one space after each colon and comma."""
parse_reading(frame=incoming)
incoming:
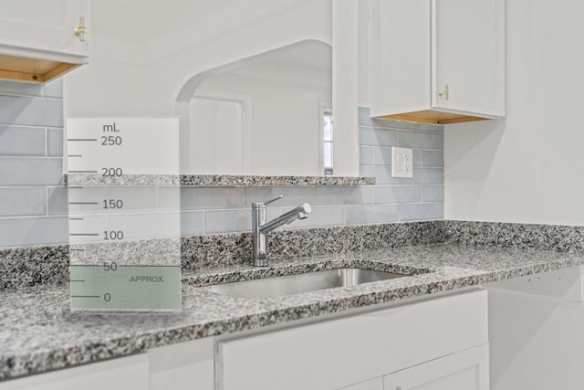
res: {"value": 50, "unit": "mL"}
